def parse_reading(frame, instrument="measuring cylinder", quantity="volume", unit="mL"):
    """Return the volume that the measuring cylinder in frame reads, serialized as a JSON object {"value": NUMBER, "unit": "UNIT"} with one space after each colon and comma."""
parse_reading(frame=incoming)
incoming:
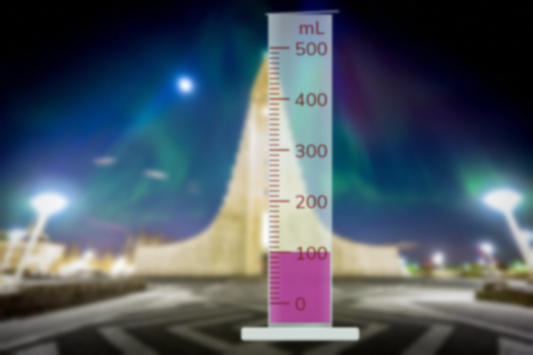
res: {"value": 100, "unit": "mL"}
